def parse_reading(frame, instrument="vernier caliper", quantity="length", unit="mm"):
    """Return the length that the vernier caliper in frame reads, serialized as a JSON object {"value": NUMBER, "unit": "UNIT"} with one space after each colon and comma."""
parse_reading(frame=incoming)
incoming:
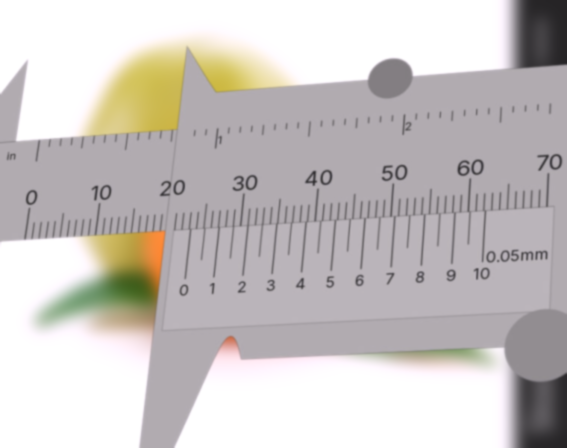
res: {"value": 23.2, "unit": "mm"}
